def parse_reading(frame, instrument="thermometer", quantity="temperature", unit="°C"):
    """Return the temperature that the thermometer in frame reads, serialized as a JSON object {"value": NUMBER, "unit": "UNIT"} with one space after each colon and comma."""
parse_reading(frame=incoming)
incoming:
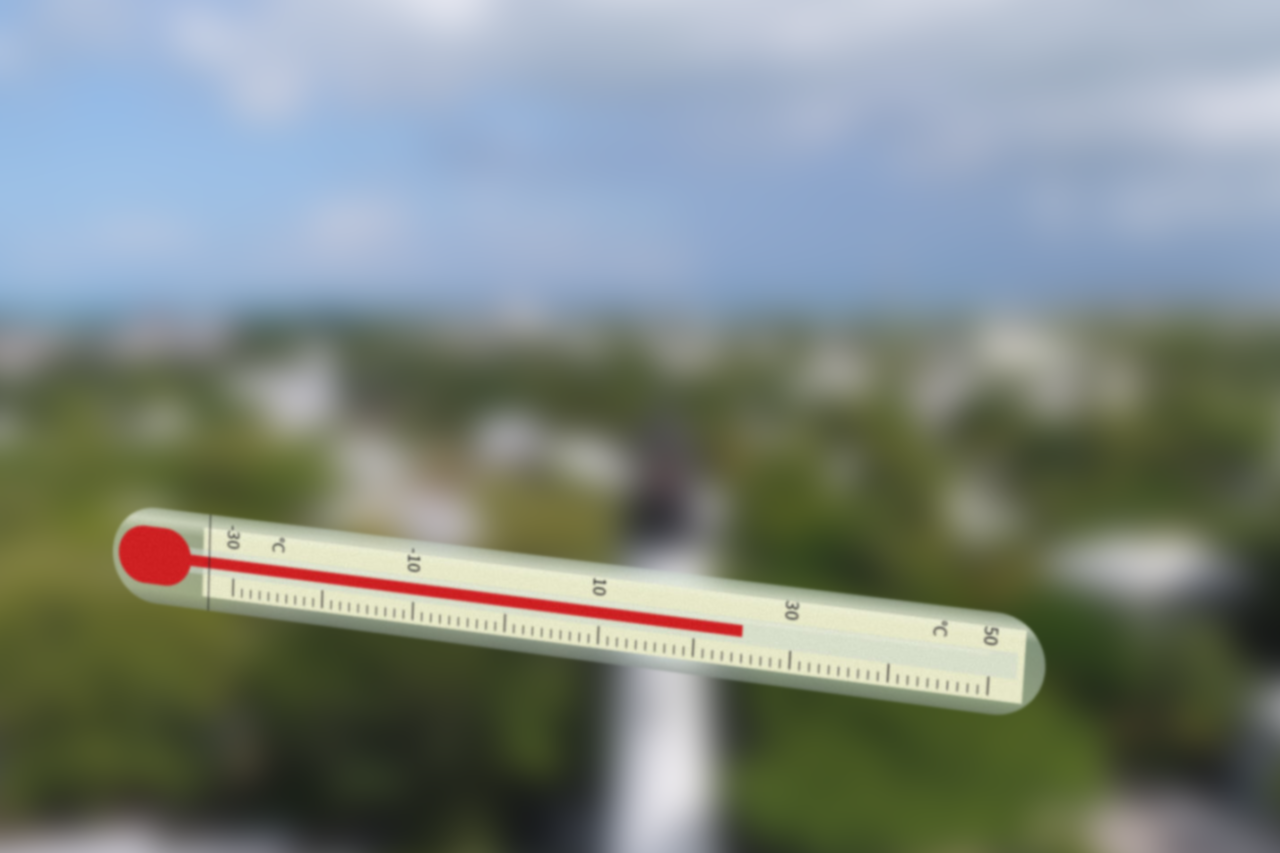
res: {"value": 25, "unit": "°C"}
